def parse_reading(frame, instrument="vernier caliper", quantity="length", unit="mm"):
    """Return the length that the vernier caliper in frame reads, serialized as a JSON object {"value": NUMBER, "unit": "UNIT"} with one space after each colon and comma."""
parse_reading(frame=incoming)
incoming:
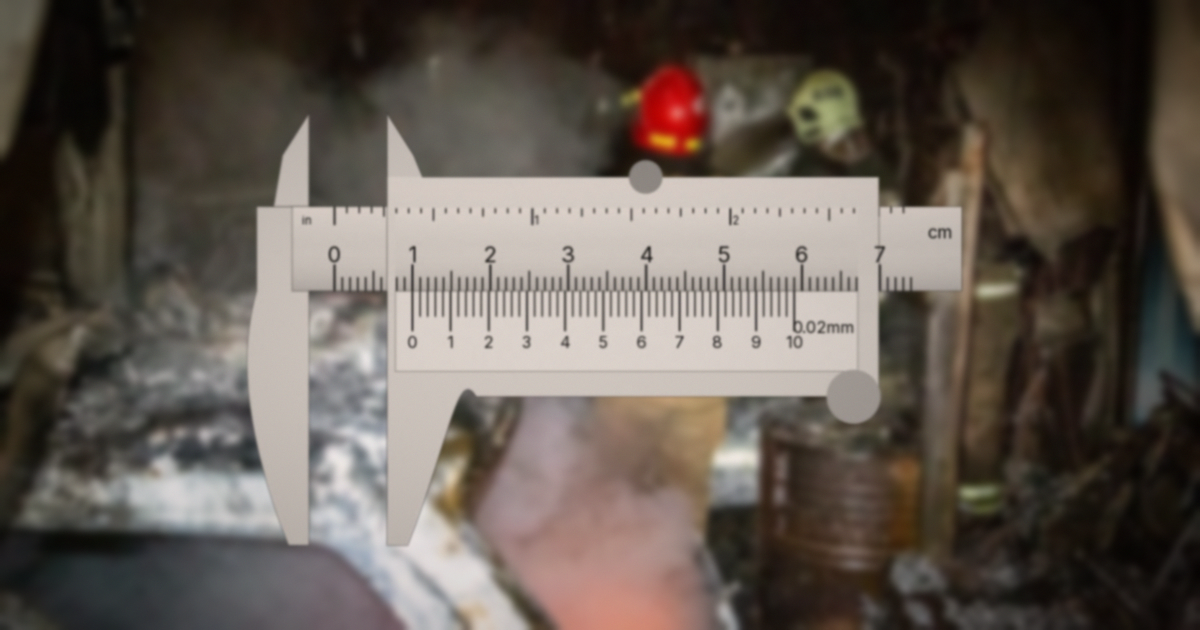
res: {"value": 10.0, "unit": "mm"}
